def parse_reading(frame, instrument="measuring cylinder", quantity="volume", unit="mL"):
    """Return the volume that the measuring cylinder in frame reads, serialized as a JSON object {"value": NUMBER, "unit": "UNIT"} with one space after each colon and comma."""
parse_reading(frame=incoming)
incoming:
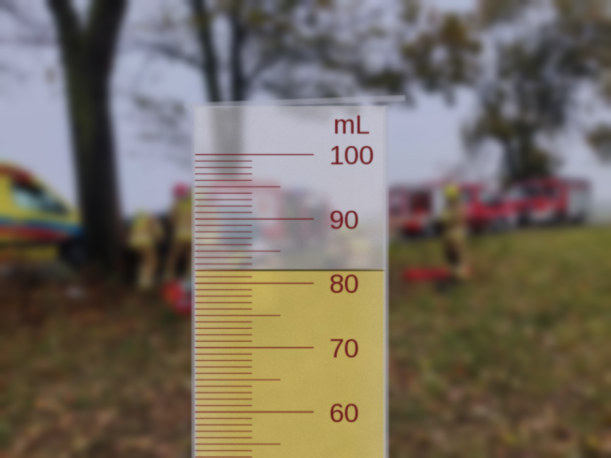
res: {"value": 82, "unit": "mL"}
